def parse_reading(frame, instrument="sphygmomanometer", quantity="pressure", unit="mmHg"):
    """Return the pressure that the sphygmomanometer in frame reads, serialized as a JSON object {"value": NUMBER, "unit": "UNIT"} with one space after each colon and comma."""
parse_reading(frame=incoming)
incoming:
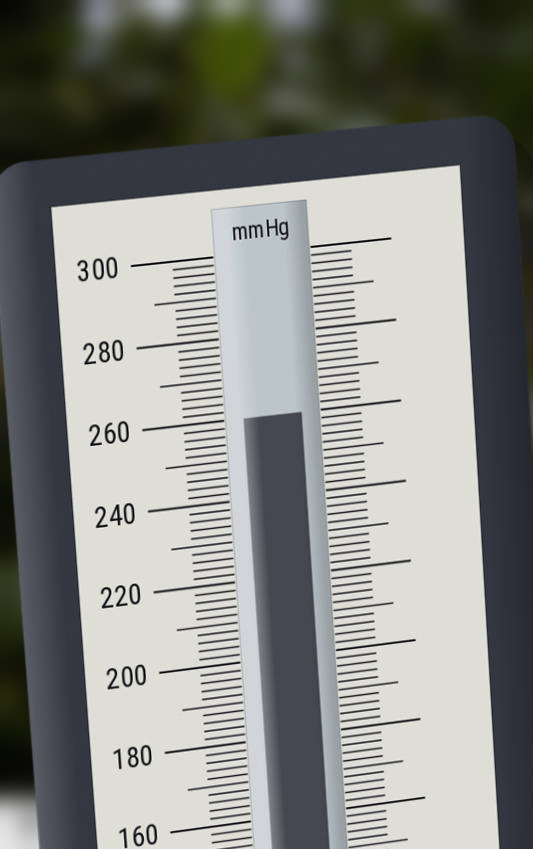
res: {"value": 260, "unit": "mmHg"}
